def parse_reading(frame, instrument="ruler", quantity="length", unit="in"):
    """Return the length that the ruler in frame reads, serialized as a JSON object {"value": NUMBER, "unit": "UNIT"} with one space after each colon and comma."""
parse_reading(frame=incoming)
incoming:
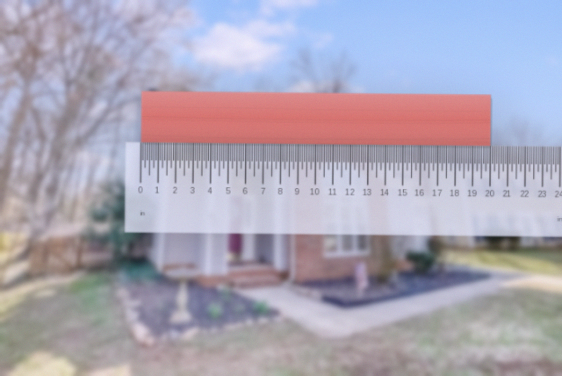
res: {"value": 20, "unit": "in"}
